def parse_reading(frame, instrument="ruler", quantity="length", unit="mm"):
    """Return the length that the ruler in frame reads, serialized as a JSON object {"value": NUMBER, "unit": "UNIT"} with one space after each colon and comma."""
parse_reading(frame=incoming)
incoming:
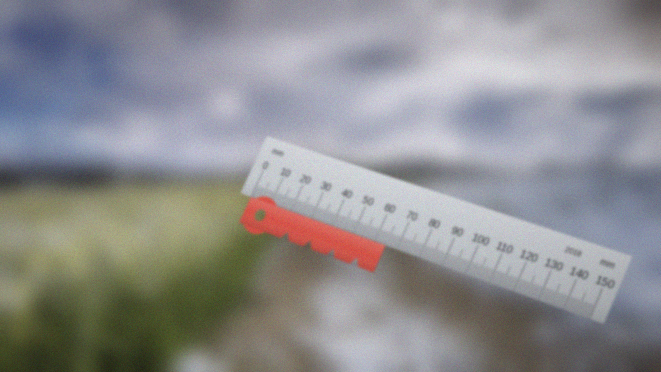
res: {"value": 65, "unit": "mm"}
